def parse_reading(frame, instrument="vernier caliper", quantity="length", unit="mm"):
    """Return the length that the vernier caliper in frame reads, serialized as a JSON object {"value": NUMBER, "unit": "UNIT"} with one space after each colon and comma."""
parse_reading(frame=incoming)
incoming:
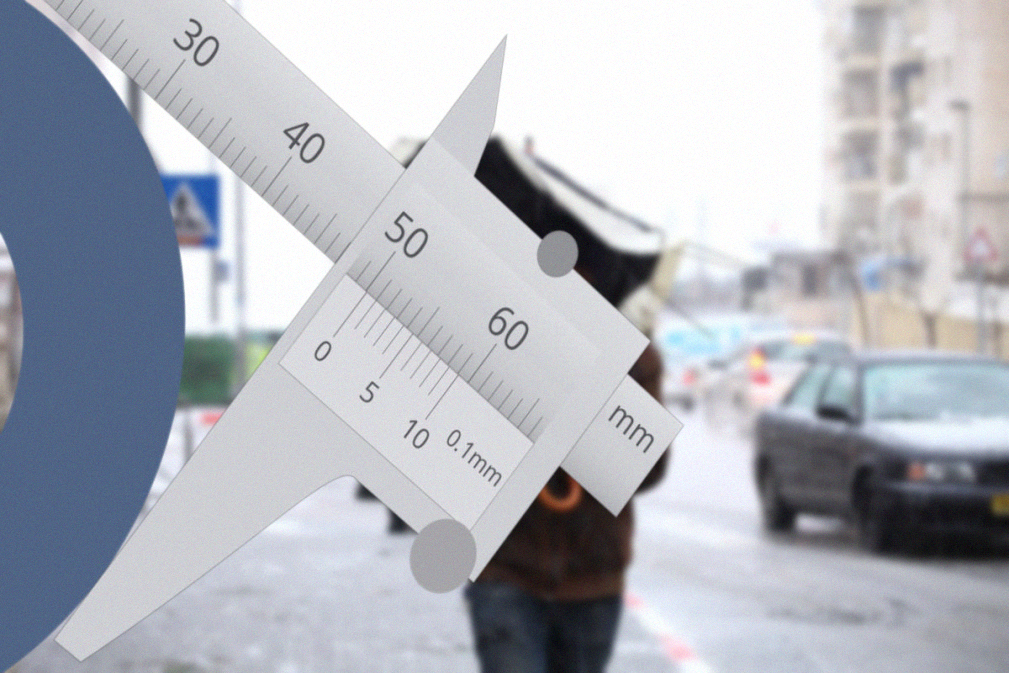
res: {"value": 50.1, "unit": "mm"}
